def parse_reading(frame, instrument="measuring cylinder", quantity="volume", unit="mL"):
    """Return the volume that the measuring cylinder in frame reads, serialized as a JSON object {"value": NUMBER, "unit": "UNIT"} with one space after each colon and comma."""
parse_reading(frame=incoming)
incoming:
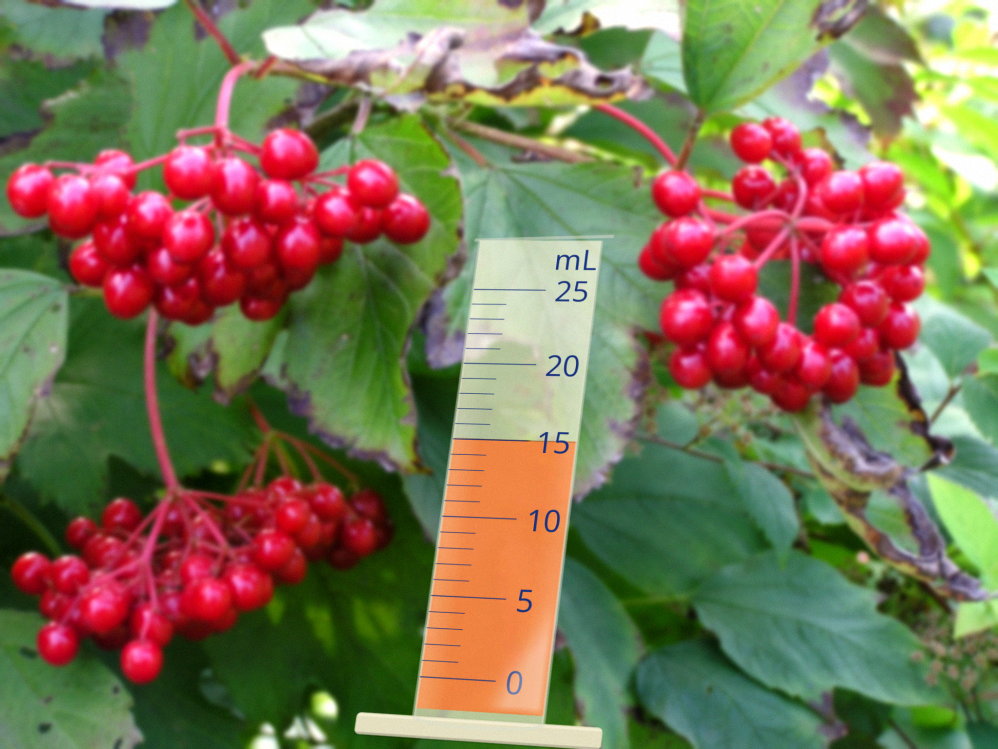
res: {"value": 15, "unit": "mL"}
